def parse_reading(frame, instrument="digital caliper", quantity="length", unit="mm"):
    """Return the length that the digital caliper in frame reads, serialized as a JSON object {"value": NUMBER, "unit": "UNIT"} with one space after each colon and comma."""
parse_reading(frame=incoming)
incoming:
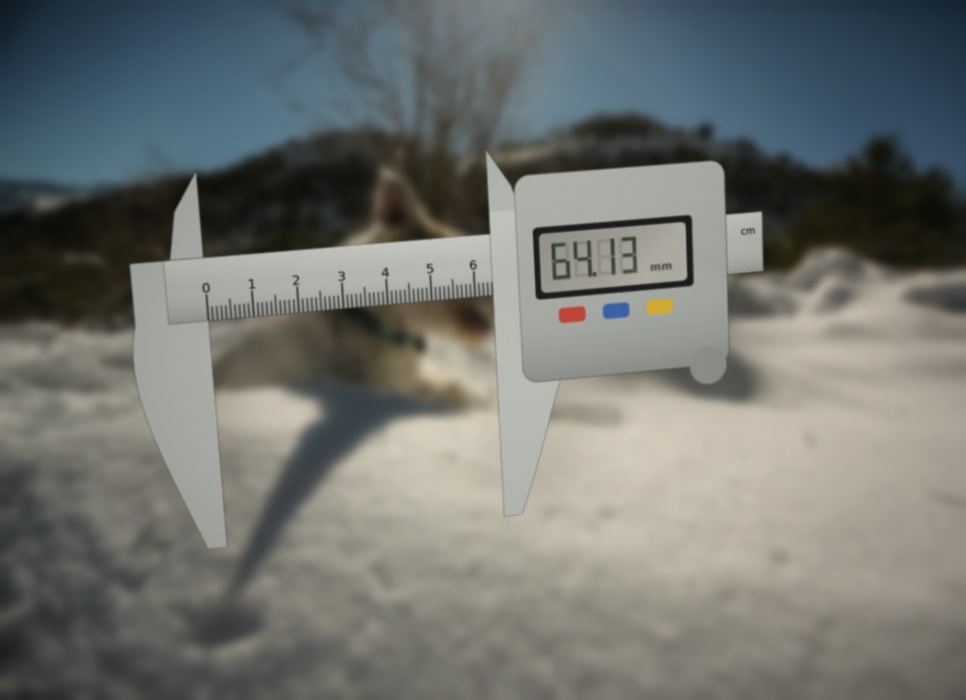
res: {"value": 64.13, "unit": "mm"}
